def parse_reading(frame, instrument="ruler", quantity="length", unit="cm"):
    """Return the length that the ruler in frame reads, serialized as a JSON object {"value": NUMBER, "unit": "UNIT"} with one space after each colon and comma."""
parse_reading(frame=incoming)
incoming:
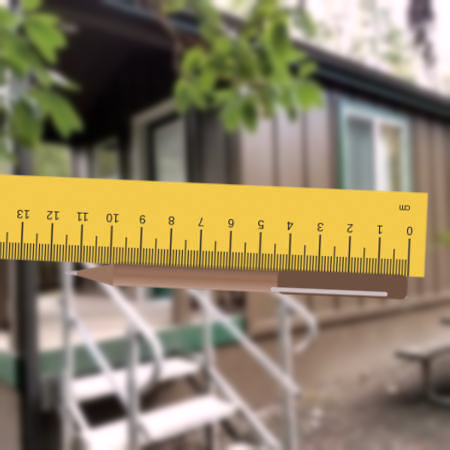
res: {"value": 11.5, "unit": "cm"}
